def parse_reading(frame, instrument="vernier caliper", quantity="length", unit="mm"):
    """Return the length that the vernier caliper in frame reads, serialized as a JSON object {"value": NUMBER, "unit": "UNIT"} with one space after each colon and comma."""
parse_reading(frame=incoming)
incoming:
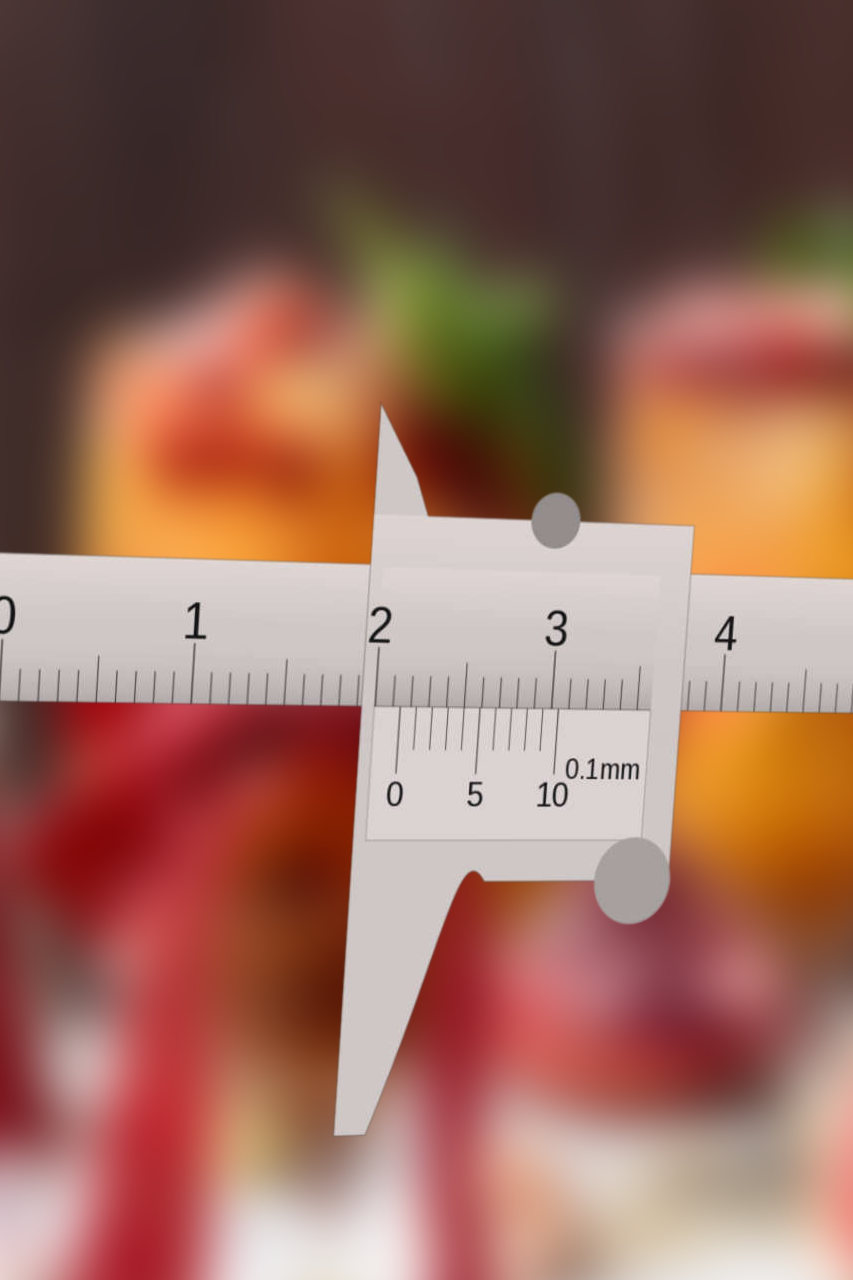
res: {"value": 21.4, "unit": "mm"}
